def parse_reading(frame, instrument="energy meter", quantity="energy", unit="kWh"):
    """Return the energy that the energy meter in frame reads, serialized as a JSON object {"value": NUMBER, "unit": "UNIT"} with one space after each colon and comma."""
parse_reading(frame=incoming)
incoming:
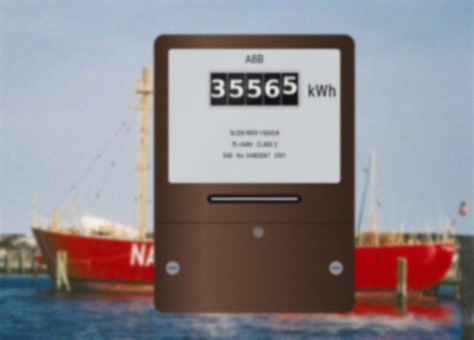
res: {"value": 35565, "unit": "kWh"}
